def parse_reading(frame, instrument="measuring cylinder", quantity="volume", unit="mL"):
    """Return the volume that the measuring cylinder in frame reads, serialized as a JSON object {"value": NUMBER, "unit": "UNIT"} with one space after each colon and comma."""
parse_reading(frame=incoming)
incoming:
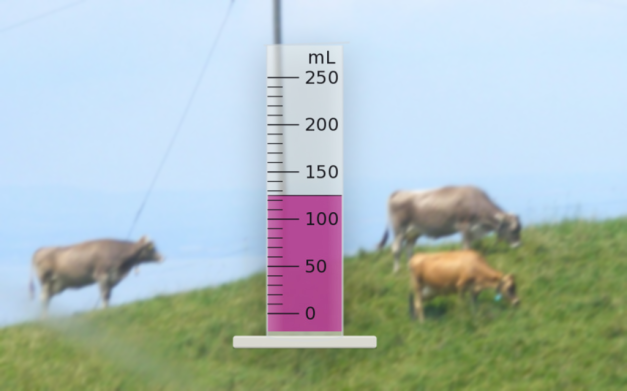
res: {"value": 125, "unit": "mL"}
